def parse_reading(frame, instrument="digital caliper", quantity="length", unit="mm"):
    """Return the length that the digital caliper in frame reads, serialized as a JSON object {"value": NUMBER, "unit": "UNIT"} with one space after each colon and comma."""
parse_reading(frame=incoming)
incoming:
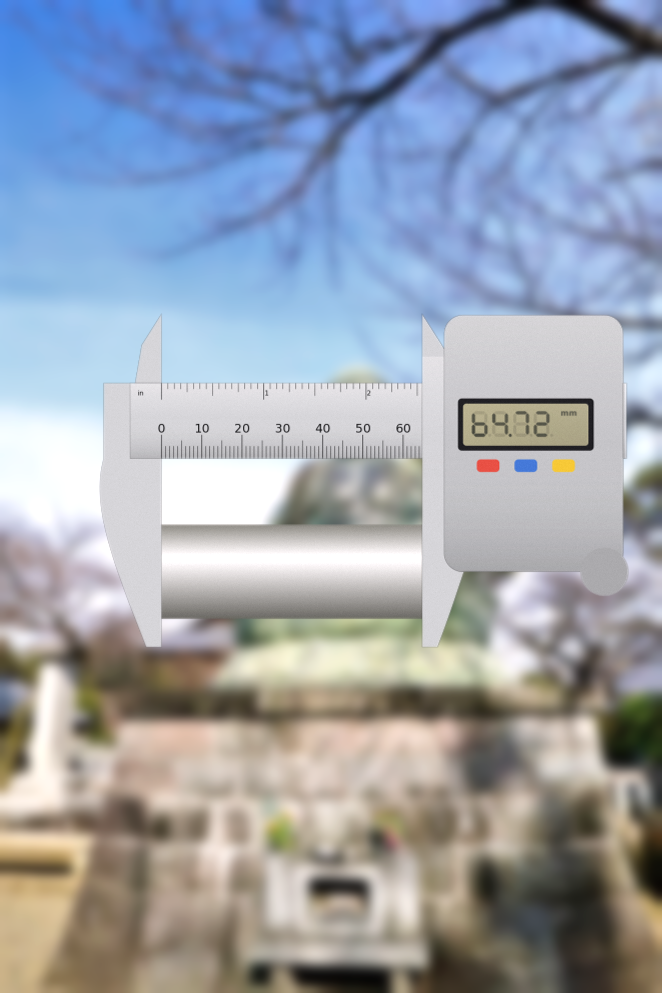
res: {"value": 64.72, "unit": "mm"}
